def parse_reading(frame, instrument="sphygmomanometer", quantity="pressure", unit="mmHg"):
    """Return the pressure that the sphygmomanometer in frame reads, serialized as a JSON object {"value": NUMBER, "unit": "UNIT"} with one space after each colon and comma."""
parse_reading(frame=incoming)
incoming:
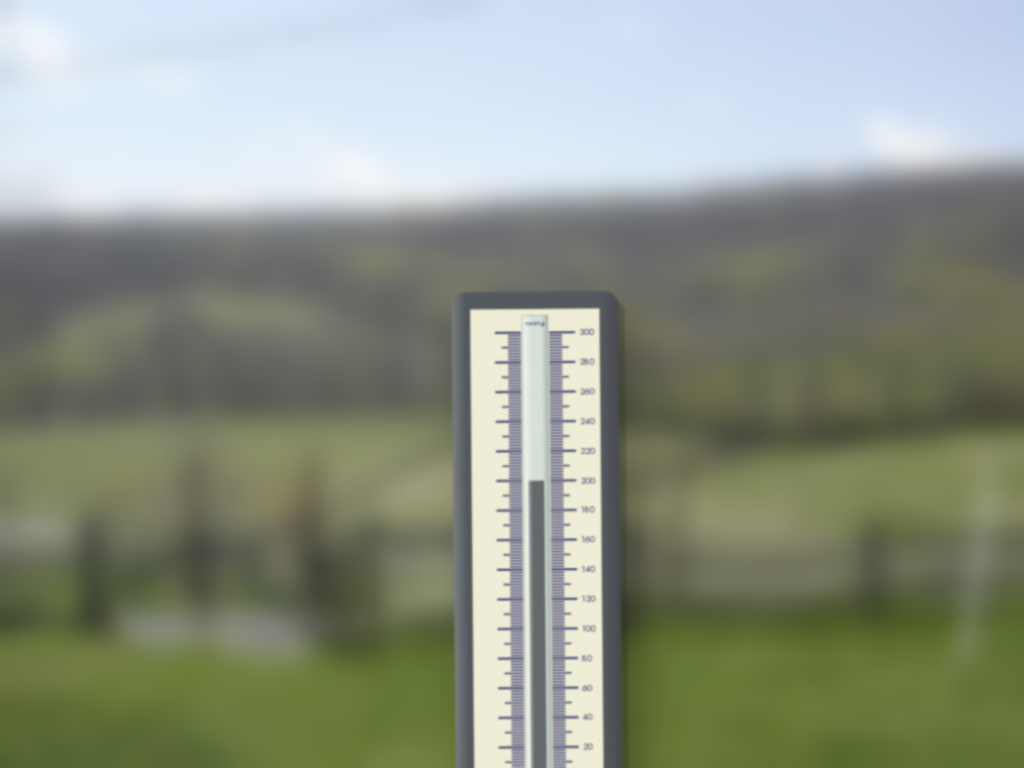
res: {"value": 200, "unit": "mmHg"}
